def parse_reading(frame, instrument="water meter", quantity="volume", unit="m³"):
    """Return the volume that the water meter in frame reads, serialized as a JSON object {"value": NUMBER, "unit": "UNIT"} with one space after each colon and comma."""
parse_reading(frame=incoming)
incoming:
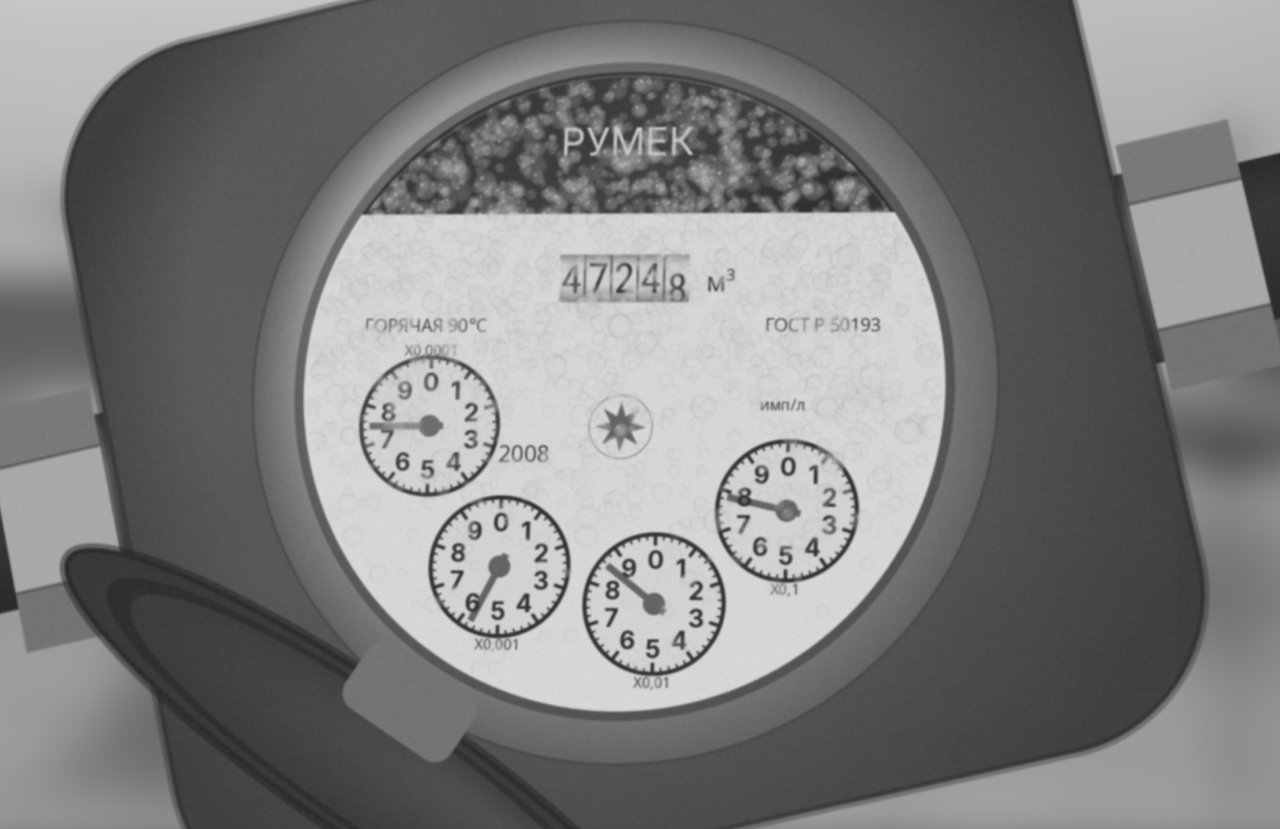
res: {"value": 47247.7857, "unit": "m³"}
